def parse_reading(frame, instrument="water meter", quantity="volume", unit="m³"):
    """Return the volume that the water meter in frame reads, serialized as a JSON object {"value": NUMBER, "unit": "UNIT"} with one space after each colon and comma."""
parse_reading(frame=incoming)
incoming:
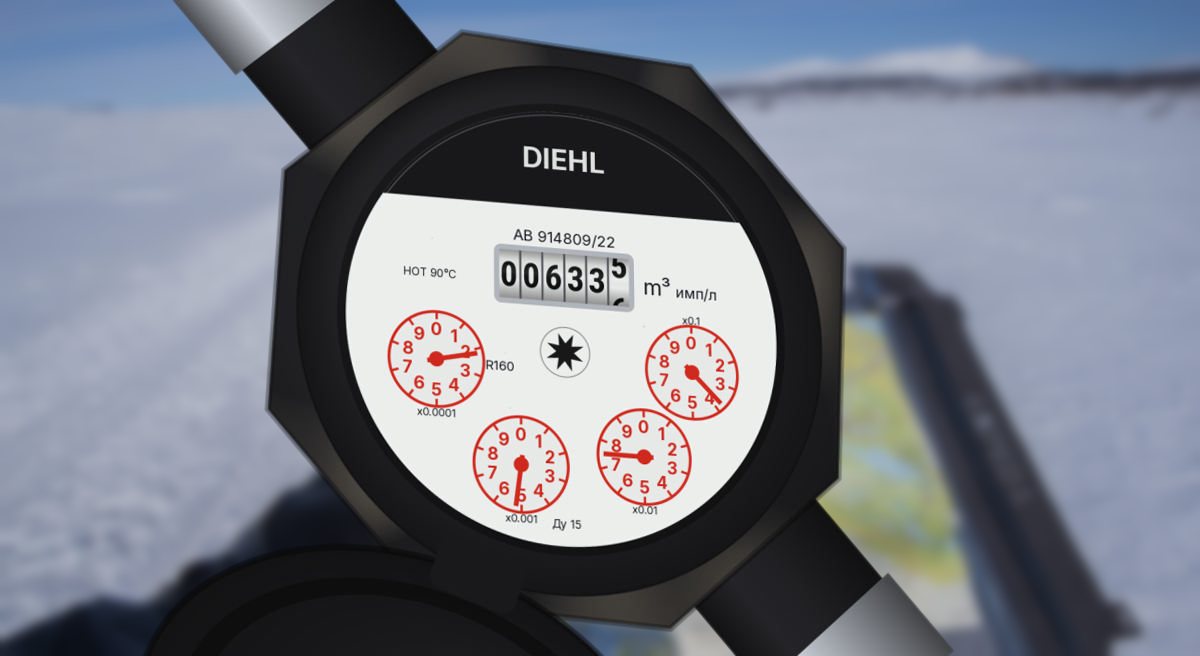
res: {"value": 6335.3752, "unit": "m³"}
